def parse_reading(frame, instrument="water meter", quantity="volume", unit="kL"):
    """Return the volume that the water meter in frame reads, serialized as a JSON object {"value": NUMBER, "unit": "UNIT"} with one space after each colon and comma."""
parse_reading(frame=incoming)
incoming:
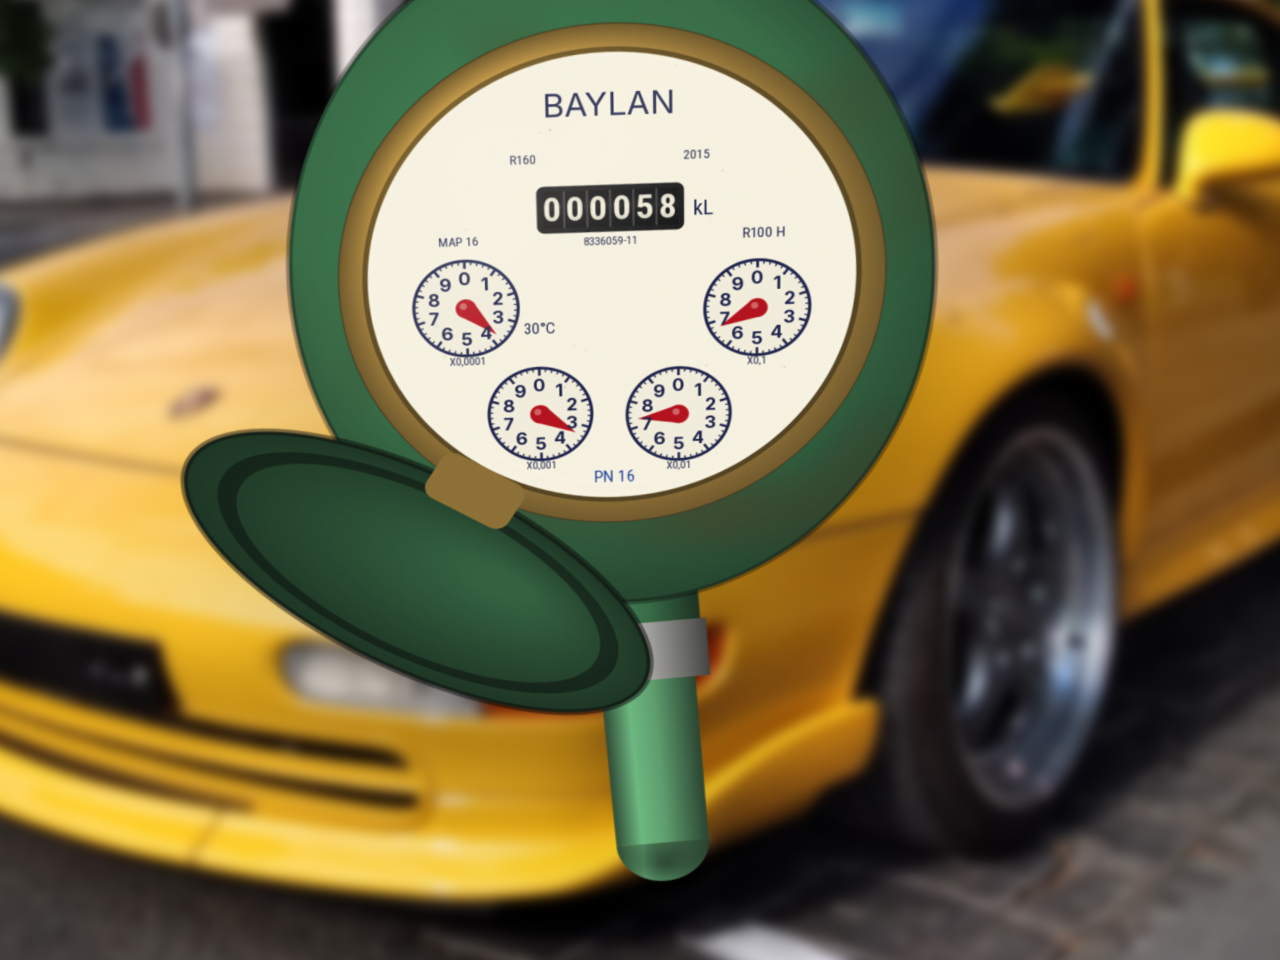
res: {"value": 58.6733, "unit": "kL"}
